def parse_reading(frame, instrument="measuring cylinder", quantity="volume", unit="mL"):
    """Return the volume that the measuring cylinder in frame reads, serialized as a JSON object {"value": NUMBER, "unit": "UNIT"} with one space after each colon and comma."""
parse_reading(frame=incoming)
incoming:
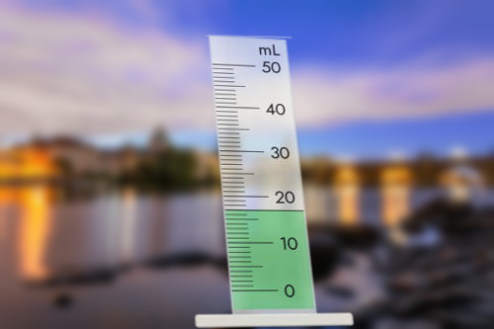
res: {"value": 17, "unit": "mL"}
